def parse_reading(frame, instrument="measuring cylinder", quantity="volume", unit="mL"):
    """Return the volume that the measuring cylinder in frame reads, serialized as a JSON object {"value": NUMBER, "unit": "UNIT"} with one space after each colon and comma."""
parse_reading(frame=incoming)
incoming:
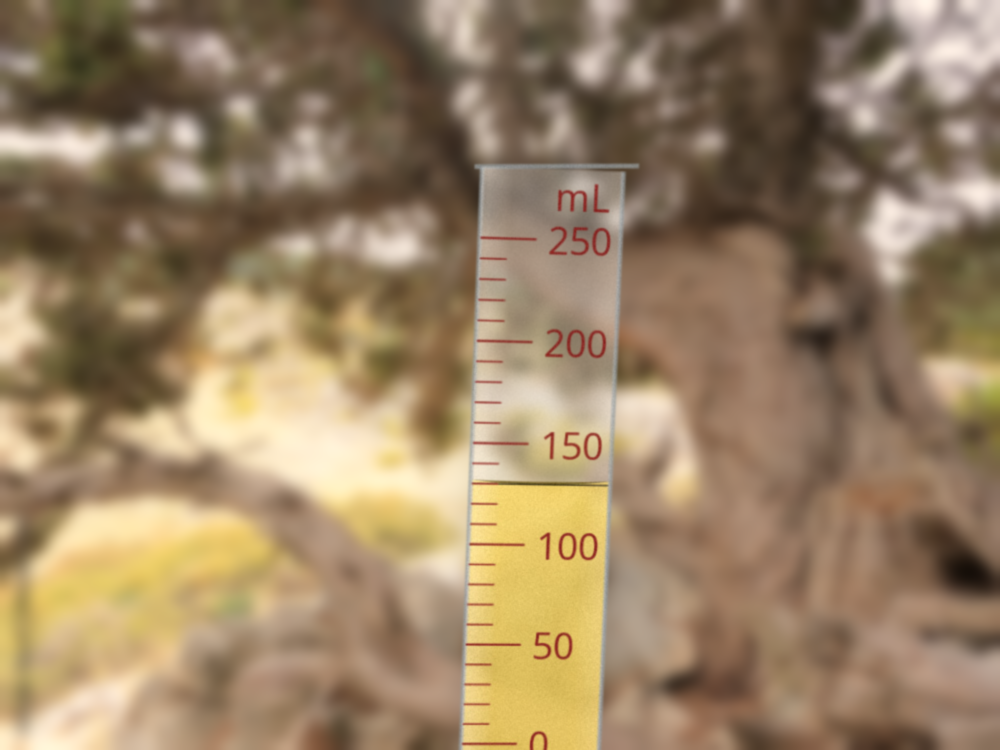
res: {"value": 130, "unit": "mL"}
